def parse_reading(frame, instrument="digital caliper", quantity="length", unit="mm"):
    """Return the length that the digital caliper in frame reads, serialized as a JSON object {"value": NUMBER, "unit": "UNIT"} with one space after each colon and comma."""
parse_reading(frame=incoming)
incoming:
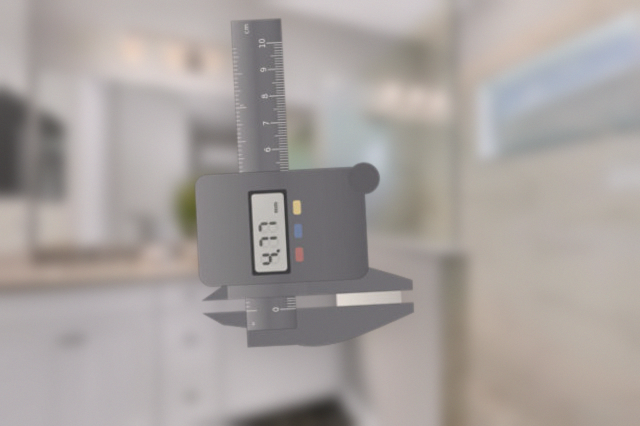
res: {"value": 4.77, "unit": "mm"}
